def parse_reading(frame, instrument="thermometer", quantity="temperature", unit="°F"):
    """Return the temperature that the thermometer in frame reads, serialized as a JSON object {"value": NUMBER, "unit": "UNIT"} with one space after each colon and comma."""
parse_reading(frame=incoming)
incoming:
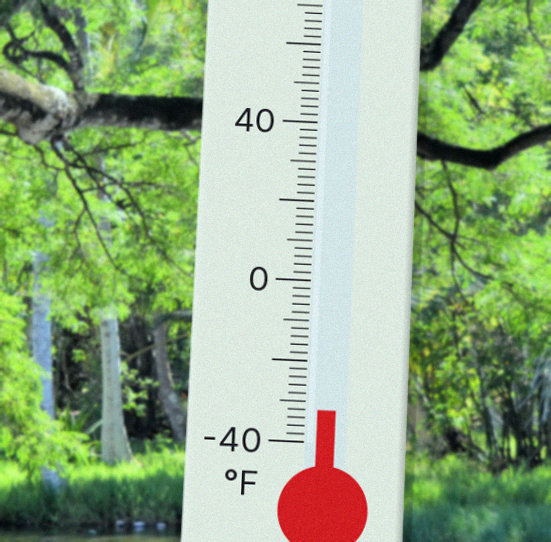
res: {"value": -32, "unit": "°F"}
